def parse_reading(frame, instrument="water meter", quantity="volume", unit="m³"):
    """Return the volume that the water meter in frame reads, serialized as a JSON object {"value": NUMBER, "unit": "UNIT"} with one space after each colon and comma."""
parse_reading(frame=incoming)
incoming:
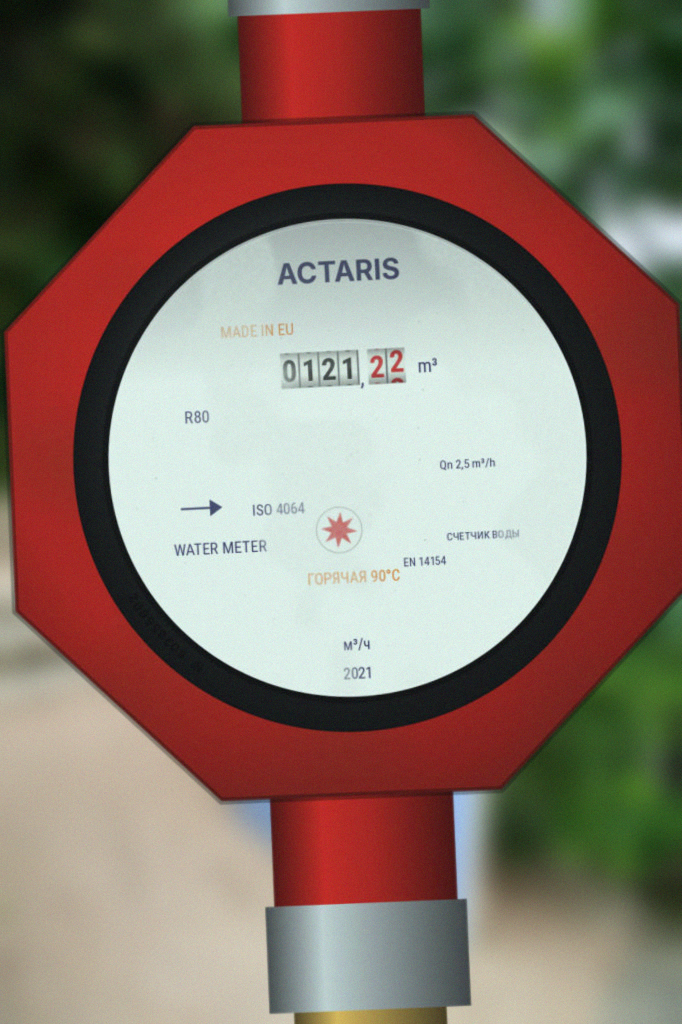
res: {"value": 121.22, "unit": "m³"}
